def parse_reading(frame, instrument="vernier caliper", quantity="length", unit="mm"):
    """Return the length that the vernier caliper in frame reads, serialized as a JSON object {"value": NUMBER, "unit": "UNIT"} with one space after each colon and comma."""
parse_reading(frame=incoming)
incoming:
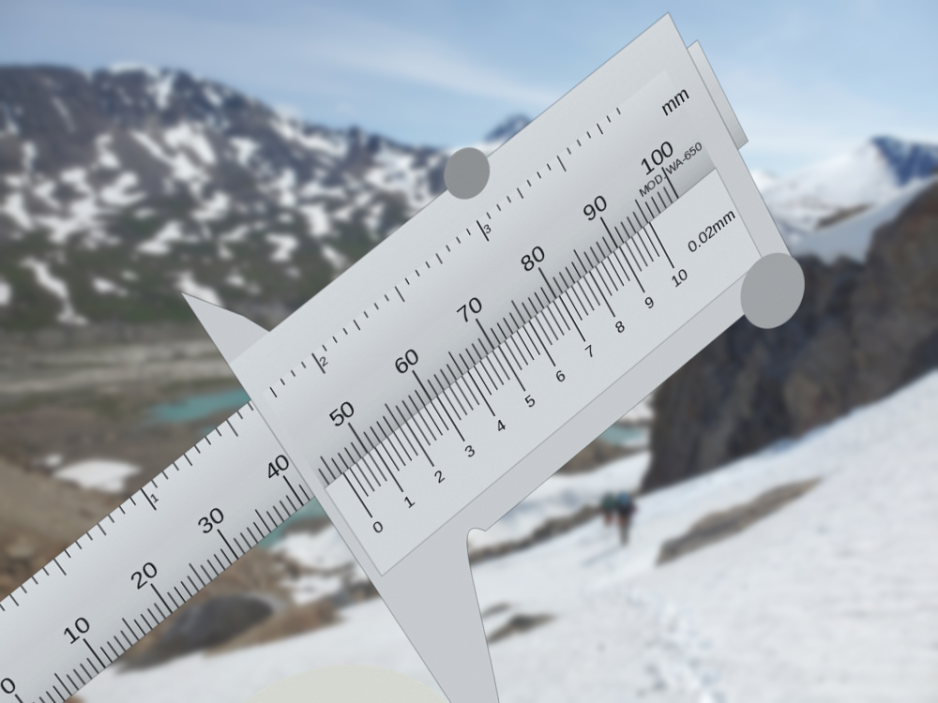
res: {"value": 46.2, "unit": "mm"}
